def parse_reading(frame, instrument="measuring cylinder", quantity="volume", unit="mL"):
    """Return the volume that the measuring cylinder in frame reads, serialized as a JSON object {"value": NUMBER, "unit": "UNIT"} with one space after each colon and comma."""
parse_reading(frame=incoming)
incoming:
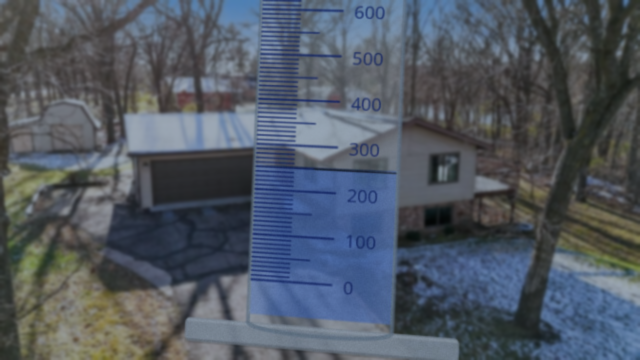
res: {"value": 250, "unit": "mL"}
